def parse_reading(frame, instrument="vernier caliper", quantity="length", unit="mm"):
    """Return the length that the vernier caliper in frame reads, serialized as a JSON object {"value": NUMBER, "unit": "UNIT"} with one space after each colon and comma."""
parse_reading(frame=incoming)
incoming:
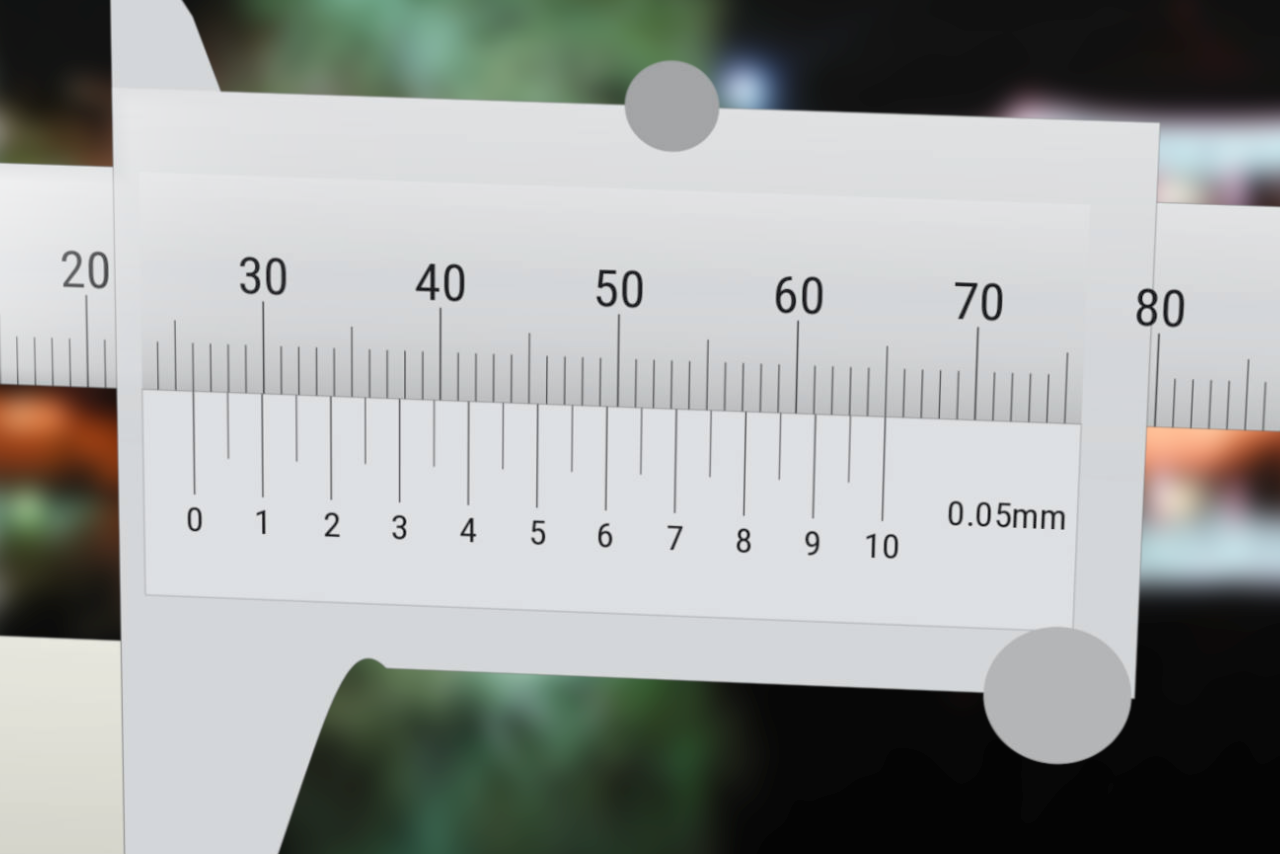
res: {"value": 26.0, "unit": "mm"}
